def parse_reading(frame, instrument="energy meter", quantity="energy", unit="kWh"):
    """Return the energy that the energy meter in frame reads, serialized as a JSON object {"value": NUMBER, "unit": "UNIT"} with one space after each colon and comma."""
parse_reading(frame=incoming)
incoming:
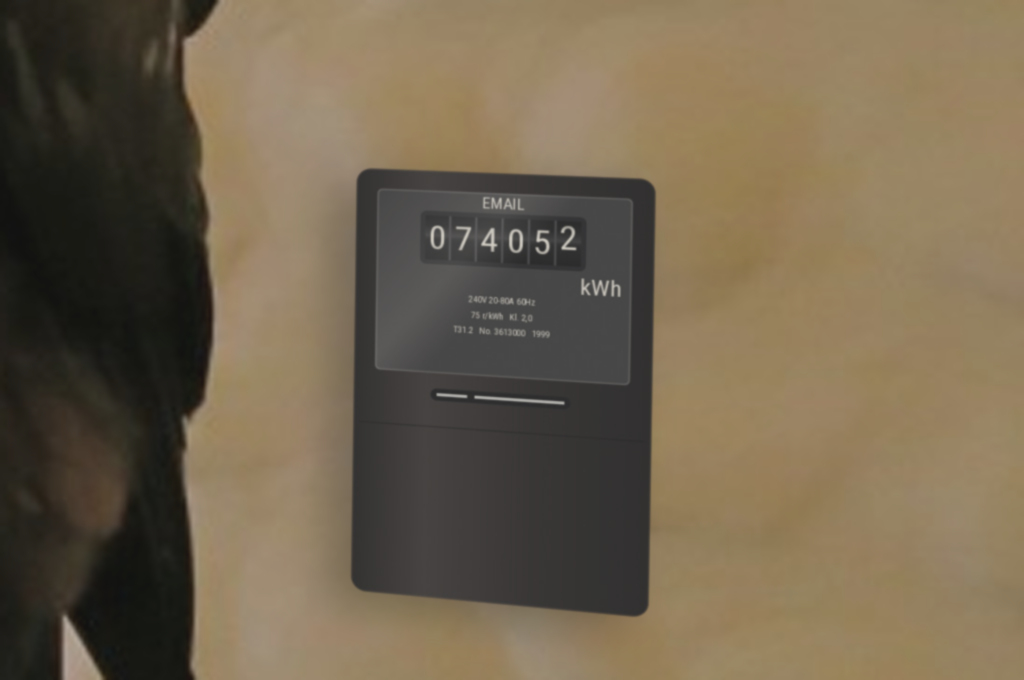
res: {"value": 74052, "unit": "kWh"}
